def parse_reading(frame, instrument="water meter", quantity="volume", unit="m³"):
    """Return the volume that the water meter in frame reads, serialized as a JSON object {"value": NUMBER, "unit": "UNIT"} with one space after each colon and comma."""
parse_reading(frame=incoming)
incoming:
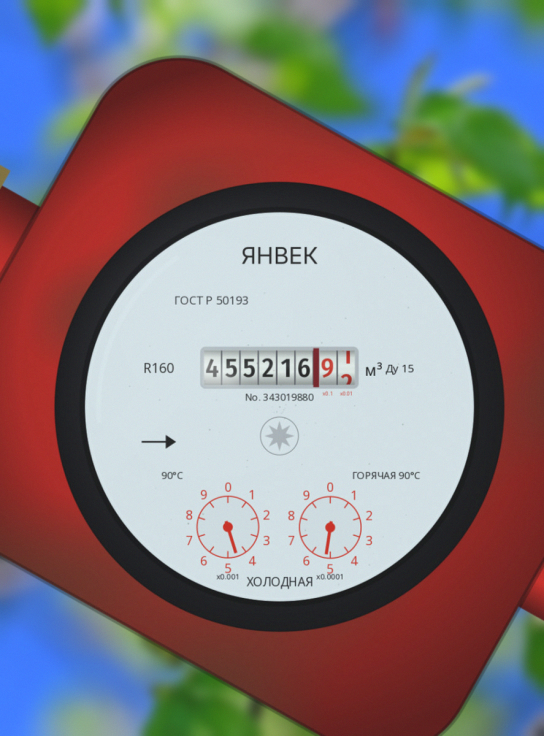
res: {"value": 455216.9145, "unit": "m³"}
